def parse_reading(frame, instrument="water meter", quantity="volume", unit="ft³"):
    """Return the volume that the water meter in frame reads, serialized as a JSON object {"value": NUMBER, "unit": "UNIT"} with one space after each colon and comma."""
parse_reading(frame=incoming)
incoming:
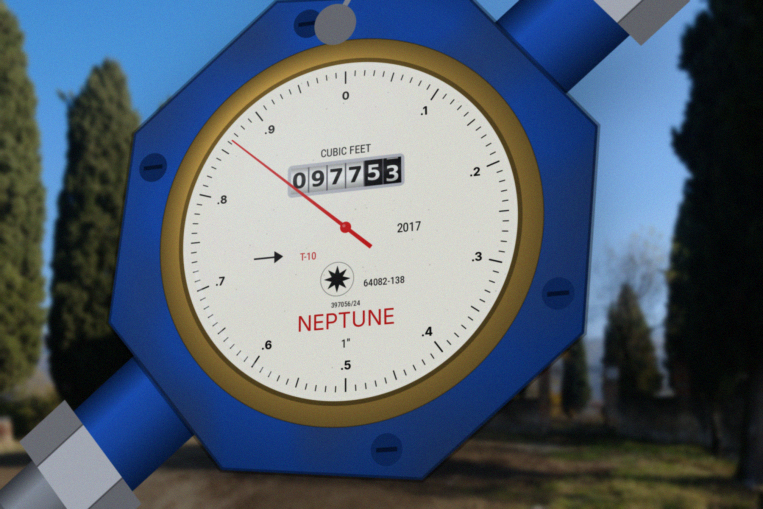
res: {"value": 97752.86, "unit": "ft³"}
